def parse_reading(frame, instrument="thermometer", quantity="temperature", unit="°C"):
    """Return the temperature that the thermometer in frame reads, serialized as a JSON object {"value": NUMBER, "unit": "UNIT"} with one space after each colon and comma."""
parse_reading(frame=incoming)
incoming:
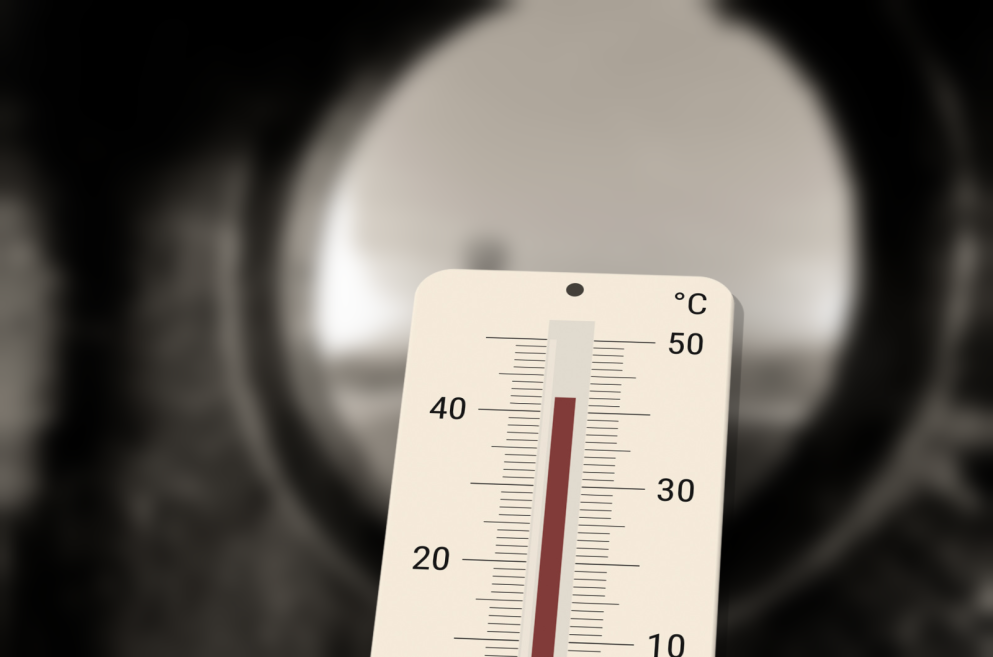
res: {"value": 42, "unit": "°C"}
